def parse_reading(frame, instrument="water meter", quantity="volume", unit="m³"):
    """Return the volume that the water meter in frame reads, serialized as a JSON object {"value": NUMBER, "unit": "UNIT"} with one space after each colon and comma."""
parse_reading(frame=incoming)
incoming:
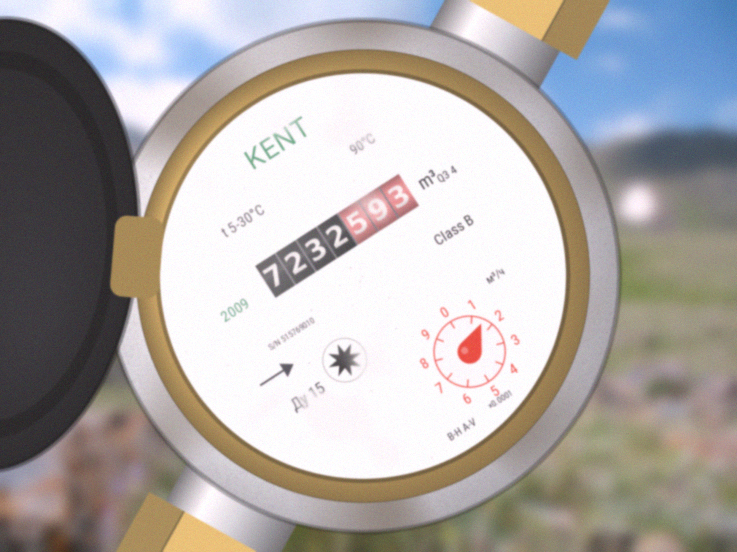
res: {"value": 7232.5931, "unit": "m³"}
